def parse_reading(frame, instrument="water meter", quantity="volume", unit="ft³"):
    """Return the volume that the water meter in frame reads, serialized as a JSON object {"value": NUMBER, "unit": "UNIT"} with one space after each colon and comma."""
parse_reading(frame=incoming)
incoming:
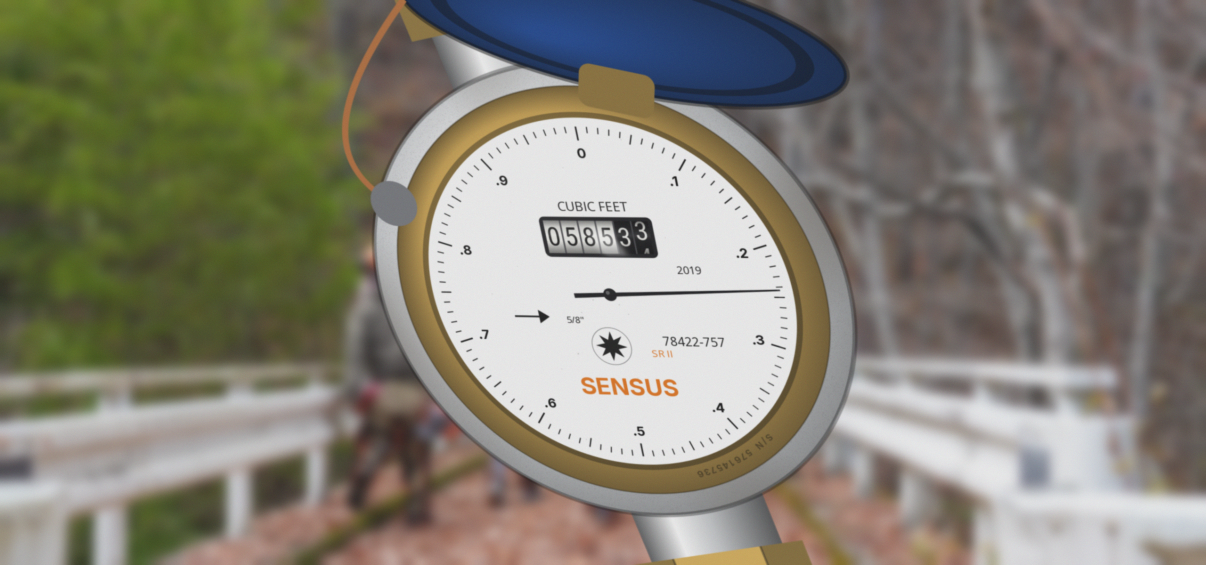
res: {"value": 58533.24, "unit": "ft³"}
